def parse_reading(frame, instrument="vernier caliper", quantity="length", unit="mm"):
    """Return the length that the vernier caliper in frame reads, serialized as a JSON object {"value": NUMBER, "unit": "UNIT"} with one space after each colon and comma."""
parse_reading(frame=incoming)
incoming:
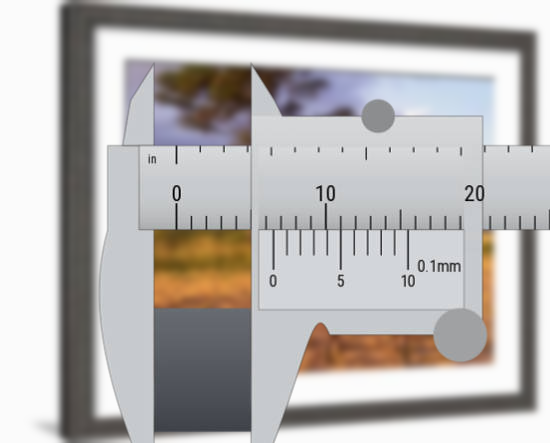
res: {"value": 6.5, "unit": "mm"}
